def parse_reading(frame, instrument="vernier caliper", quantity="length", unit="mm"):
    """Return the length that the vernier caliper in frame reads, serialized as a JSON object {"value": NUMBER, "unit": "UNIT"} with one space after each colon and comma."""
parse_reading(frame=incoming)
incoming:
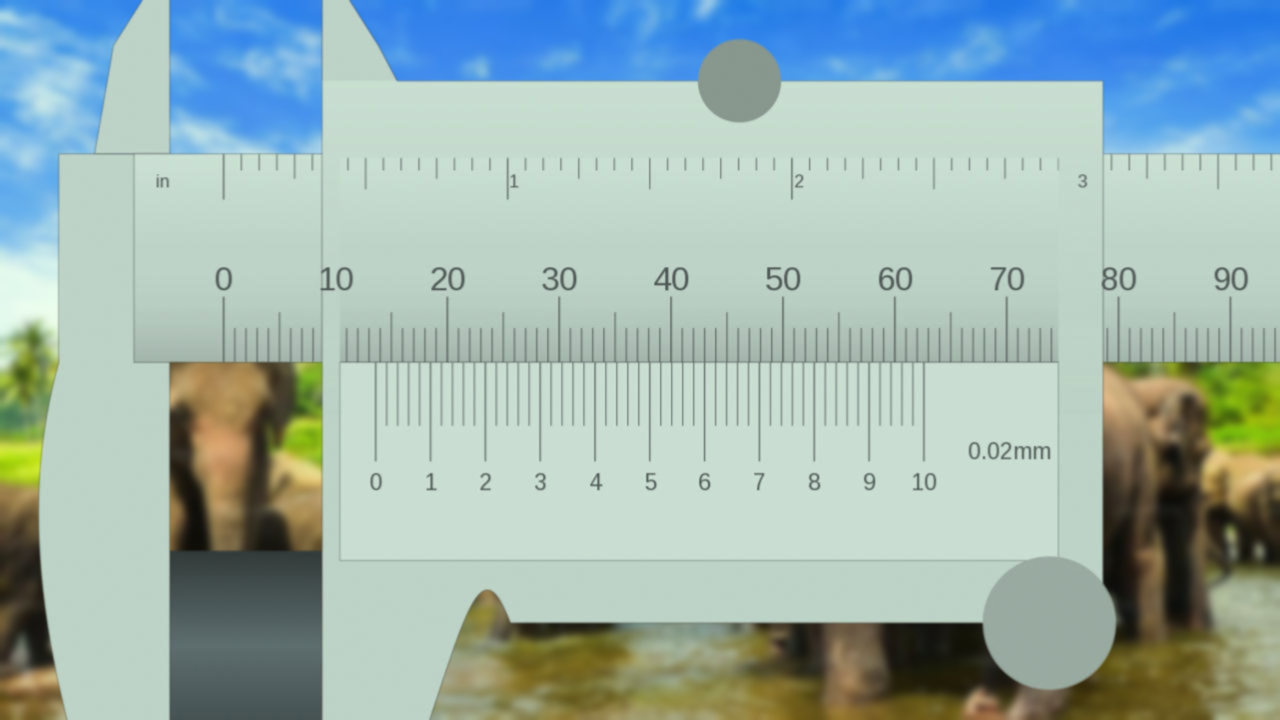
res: {"value": 13.6, "unit": "mm"}
